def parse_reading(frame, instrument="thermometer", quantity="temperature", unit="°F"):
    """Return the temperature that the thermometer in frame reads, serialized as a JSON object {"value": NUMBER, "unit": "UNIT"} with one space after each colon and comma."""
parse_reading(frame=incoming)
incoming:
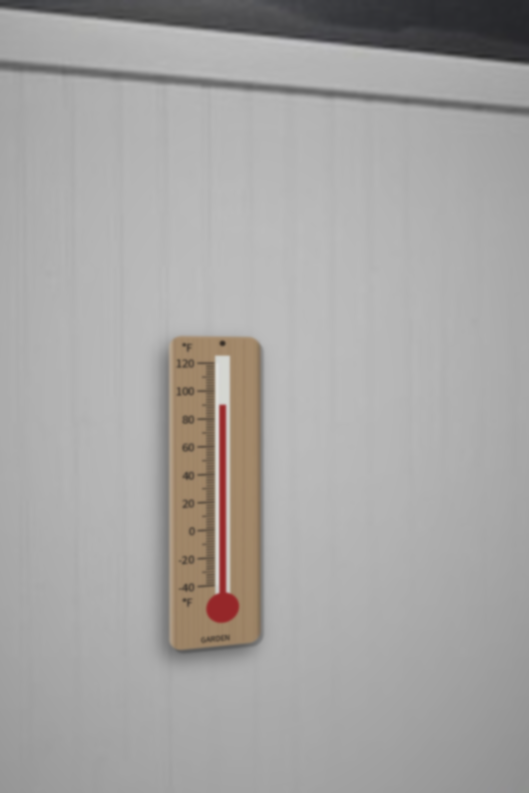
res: {"value": 90, "unit": "°F"}
